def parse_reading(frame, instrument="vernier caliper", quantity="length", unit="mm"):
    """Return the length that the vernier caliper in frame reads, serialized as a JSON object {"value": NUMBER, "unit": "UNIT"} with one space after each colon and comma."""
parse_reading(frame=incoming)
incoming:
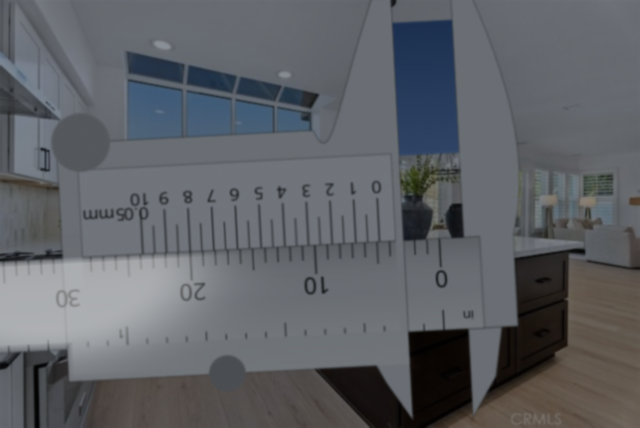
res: {"value": 4.8, "unit": "mm"}
